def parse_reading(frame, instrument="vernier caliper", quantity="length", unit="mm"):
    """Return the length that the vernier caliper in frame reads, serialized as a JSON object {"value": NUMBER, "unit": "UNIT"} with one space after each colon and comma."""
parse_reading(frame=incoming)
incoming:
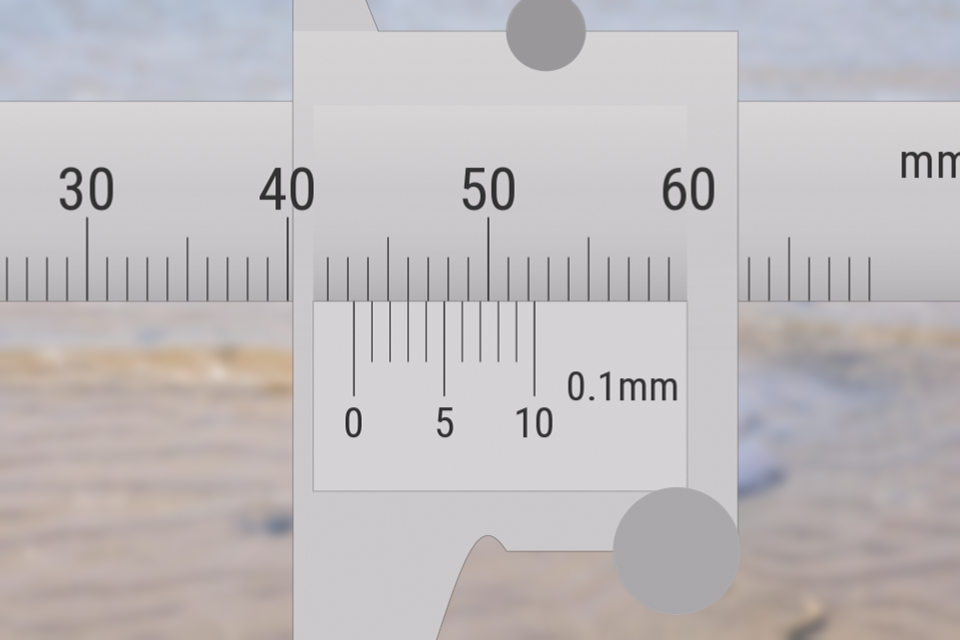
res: {"value": 43.3, "unit": "mm"}
